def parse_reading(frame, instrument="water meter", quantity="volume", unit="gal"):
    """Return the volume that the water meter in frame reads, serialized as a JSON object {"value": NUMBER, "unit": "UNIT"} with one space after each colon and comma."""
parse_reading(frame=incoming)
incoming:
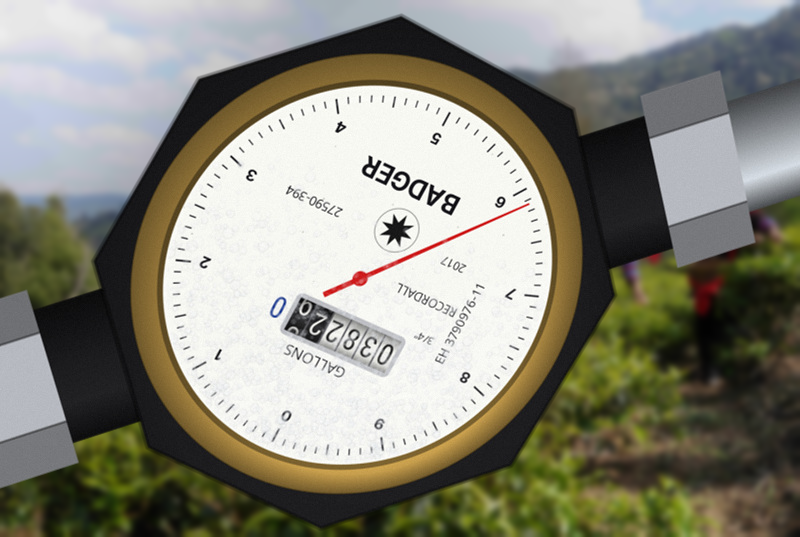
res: {"value": 382286.1, "unit": "gal"}
